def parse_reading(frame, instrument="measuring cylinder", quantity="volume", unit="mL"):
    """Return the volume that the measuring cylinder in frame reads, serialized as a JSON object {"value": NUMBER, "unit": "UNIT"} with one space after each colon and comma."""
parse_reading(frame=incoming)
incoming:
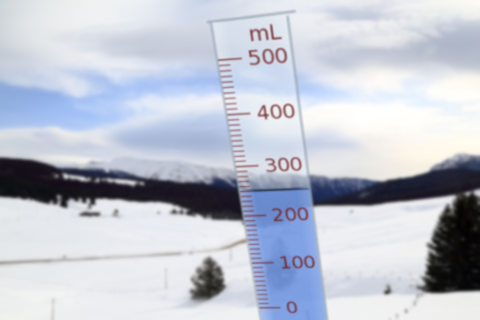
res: {"value": 250, "unit": "mL"}
